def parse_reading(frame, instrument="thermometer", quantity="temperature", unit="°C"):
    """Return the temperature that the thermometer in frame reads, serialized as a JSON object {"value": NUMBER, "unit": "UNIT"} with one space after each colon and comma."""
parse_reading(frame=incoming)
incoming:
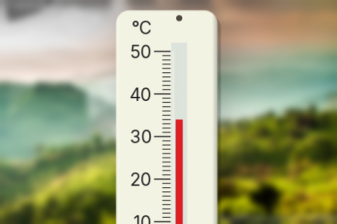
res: {"value": 34, "unit": "°C"}
